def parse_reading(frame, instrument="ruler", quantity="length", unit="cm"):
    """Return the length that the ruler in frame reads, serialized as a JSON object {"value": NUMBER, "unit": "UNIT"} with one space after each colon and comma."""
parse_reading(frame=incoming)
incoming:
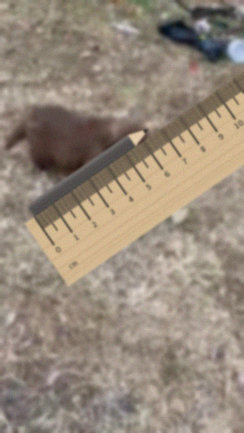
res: {"value": 6.5, "unit": "cm"}
